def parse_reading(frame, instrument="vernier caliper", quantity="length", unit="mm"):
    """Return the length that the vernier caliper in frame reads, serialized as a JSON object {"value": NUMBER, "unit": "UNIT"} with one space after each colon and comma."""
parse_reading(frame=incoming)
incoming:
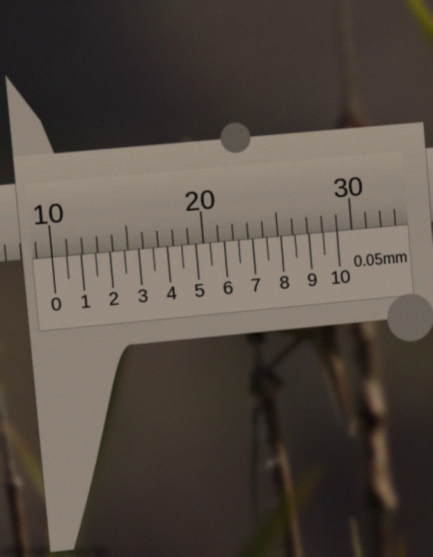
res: {"value": 10.0, "unit": "mm"}
